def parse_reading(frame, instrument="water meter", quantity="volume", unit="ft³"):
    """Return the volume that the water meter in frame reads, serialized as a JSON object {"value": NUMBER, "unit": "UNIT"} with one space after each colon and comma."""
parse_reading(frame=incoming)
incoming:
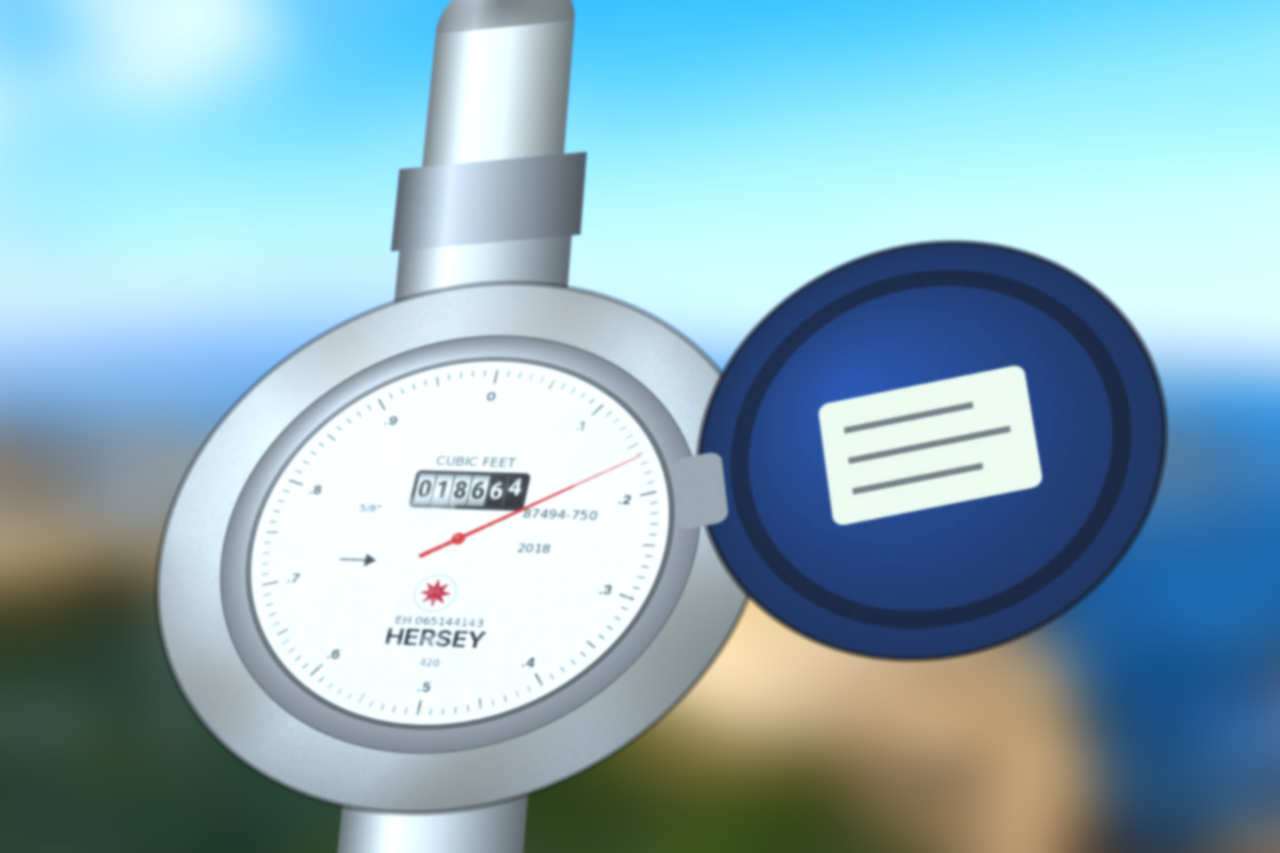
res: {"value": 18664.16, "unit": "ft³"}
